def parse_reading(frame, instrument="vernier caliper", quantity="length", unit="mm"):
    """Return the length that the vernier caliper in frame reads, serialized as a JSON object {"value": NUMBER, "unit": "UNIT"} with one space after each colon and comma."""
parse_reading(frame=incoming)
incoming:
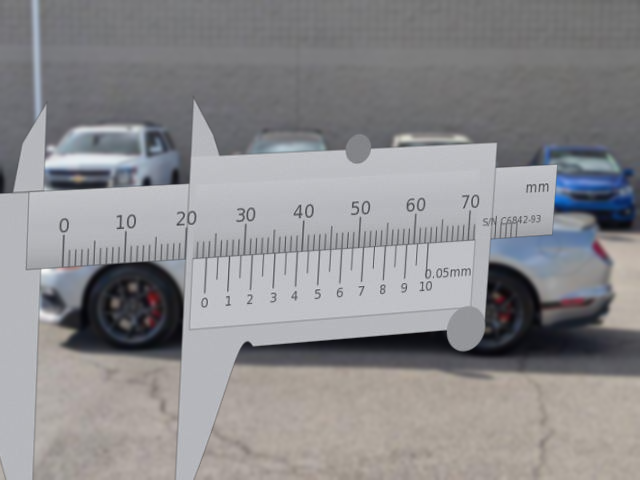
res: {"value": 23.6, "unit": "mm"}
